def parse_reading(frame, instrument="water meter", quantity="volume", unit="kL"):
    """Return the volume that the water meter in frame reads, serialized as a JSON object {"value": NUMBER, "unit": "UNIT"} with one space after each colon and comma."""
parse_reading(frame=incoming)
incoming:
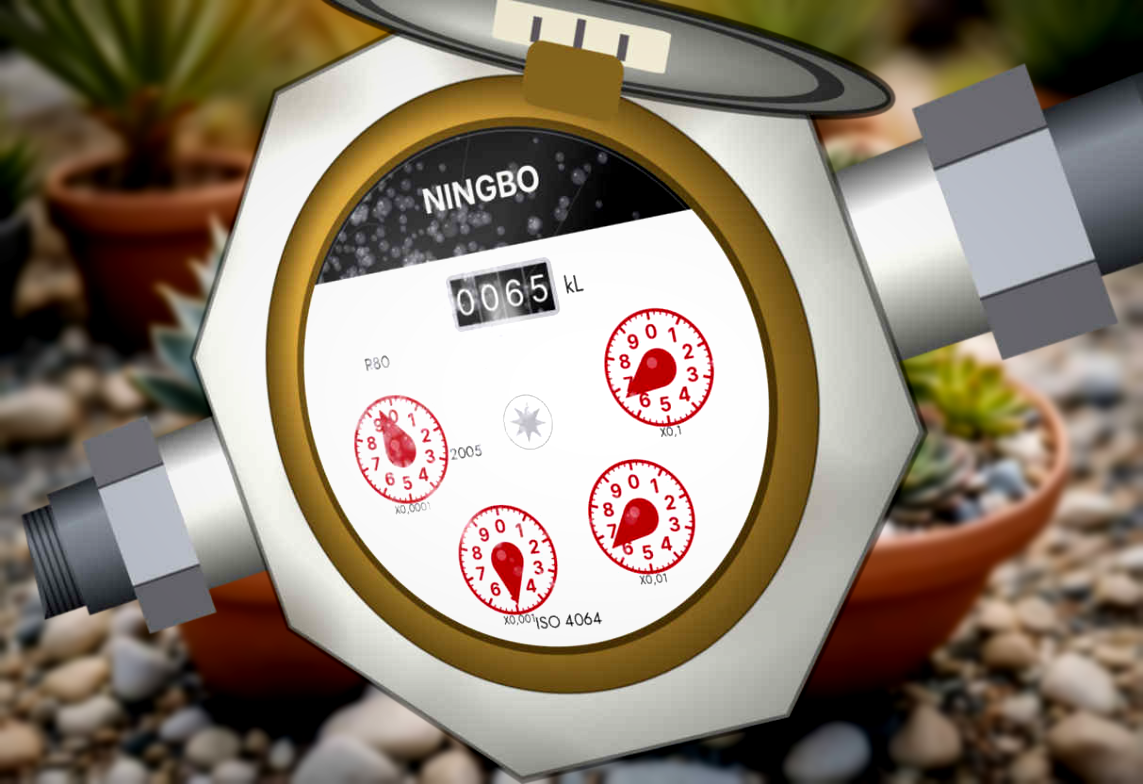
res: {"value": 65.6649, "unit": "kL"}
